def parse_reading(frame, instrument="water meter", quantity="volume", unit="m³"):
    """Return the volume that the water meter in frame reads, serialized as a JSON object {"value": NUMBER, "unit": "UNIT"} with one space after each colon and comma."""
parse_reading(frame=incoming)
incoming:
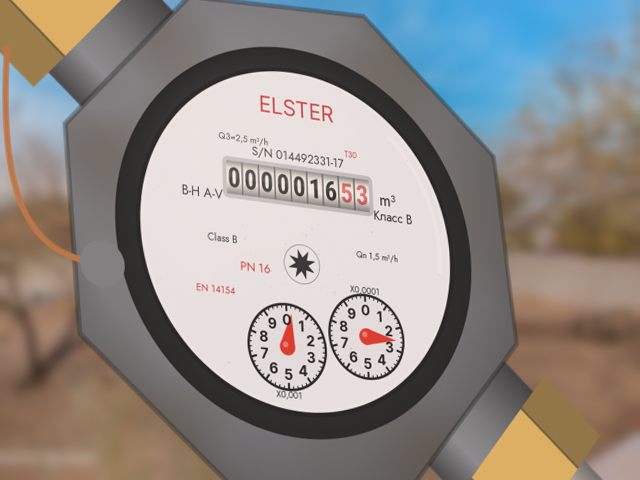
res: {"value": 16.5302, "unit": "m³"}
